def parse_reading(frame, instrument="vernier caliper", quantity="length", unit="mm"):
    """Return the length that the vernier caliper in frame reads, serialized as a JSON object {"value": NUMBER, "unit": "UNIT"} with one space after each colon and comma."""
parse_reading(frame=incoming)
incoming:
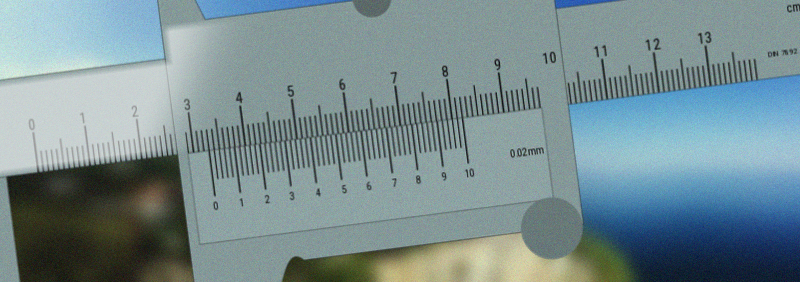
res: {"value": 33.0, "unit": "mm"}
